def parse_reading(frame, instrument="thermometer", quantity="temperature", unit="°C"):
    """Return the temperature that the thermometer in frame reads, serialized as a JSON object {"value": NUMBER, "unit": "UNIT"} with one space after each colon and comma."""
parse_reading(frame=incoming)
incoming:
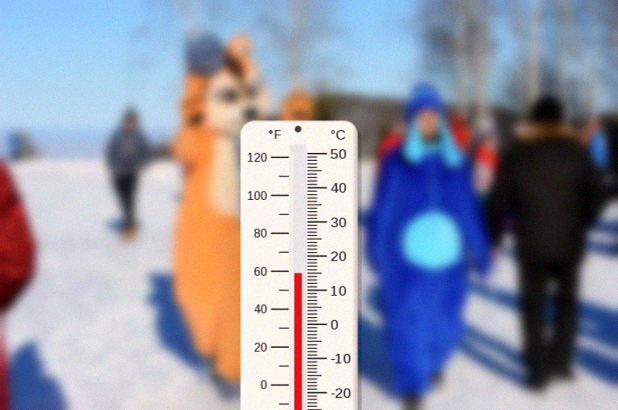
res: {"value": 15, "unit": "°C"}
